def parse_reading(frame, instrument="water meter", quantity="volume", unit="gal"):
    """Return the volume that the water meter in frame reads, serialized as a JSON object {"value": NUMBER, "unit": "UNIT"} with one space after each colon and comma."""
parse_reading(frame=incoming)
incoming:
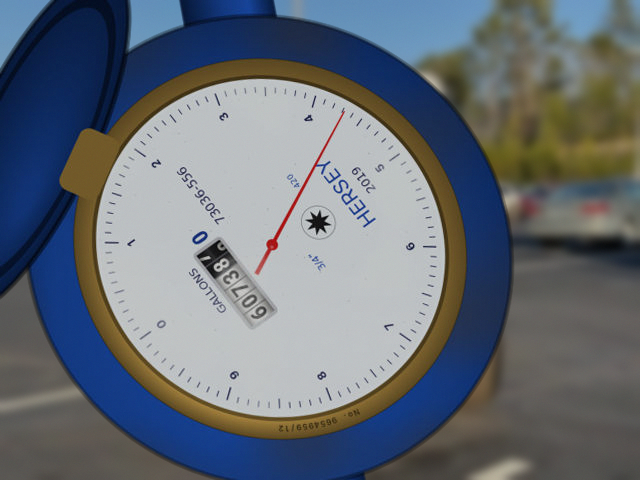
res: {"value": 6073874.3, "unit": "gal"}
